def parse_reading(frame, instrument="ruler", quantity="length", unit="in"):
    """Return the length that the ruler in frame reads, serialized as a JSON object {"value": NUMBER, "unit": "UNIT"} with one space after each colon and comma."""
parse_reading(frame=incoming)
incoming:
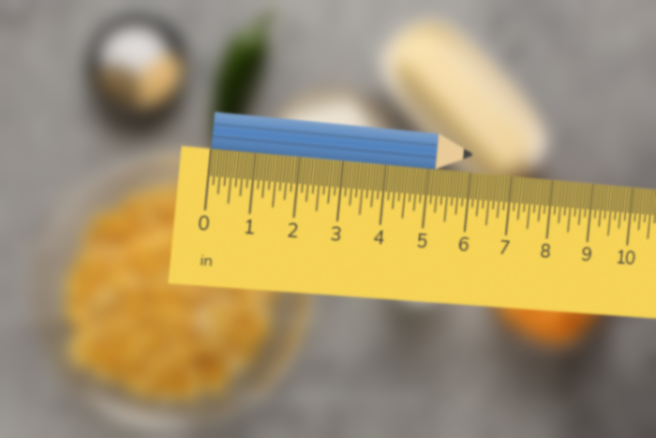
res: {"value": 6, "unit": "in"}
